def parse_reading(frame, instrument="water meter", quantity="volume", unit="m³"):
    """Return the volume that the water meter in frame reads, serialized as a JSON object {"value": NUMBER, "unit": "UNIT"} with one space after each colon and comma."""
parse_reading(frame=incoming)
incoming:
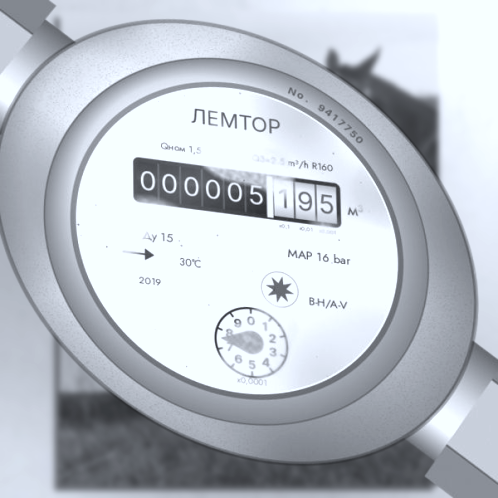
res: {"value": 5.1957, "unit": "m³"}
